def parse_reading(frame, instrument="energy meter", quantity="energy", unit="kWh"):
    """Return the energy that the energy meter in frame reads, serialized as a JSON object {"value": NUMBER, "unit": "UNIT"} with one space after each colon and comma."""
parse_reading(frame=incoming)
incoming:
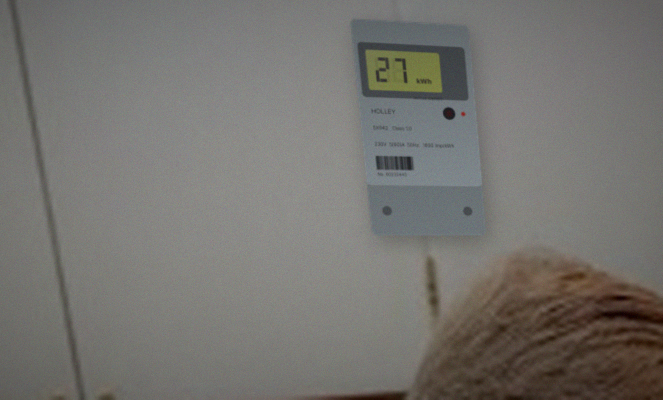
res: {"value": 27, "unit": "kWh"}
